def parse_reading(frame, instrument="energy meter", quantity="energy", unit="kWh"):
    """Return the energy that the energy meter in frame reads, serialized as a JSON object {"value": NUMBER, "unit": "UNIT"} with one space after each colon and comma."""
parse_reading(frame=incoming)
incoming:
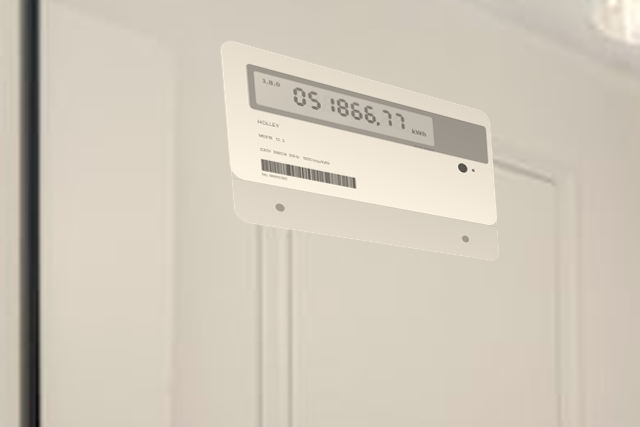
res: {"value": 51866.77, "unit": "kWh"}
